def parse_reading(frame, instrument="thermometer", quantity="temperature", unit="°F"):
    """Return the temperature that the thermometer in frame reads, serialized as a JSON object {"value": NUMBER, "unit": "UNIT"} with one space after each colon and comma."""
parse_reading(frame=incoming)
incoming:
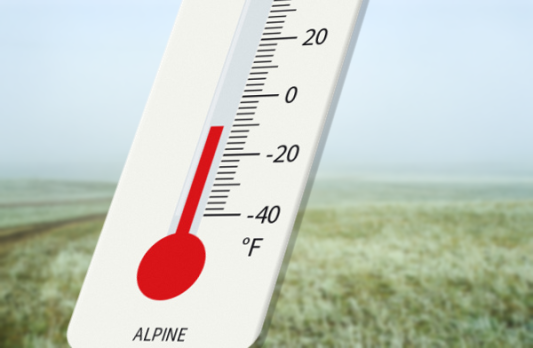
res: {"value": -10, "unit": "°F"}
